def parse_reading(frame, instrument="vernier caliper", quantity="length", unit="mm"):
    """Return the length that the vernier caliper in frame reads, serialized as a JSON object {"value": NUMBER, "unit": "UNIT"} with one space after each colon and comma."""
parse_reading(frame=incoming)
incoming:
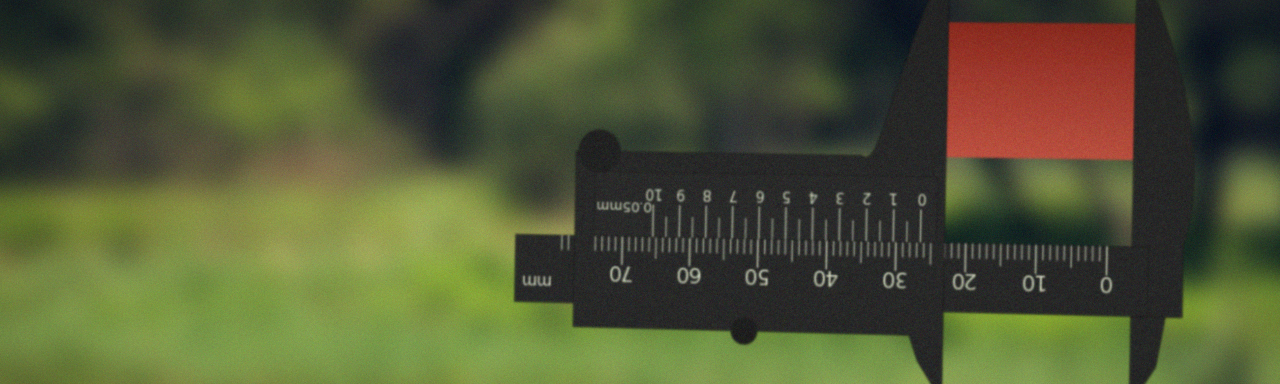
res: {"value": 26.5, "unit": "mm"}
